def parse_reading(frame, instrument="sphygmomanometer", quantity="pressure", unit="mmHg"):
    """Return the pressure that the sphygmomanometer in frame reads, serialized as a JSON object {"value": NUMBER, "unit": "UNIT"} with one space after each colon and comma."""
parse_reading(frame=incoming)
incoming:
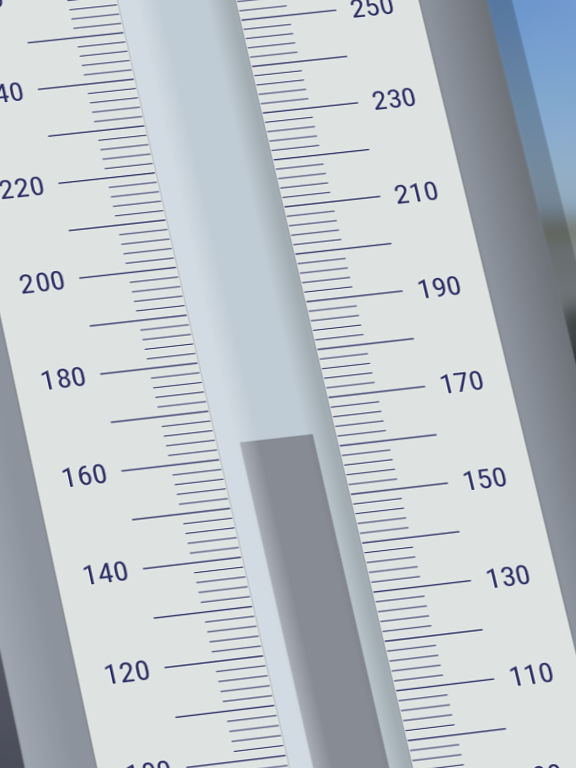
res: {"value": 163, "unit": "mmHg"}
